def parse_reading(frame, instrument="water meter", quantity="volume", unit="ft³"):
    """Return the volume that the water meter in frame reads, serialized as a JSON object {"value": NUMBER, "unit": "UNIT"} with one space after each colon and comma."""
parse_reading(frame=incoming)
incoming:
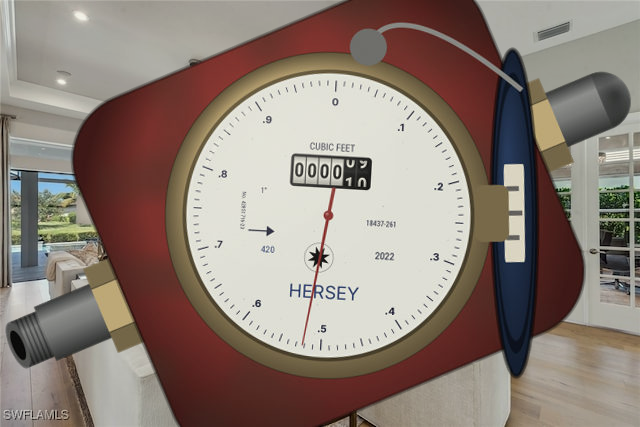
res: {"value": 9.52, "unit": "ft³"}
